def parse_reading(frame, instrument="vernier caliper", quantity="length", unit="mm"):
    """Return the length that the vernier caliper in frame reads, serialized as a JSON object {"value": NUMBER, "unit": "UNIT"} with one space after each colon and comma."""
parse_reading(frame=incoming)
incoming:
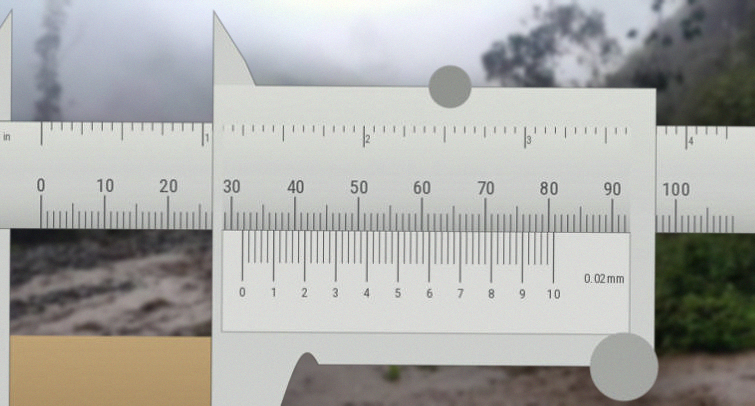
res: {"value": 31.8, "unit": "mm"}
